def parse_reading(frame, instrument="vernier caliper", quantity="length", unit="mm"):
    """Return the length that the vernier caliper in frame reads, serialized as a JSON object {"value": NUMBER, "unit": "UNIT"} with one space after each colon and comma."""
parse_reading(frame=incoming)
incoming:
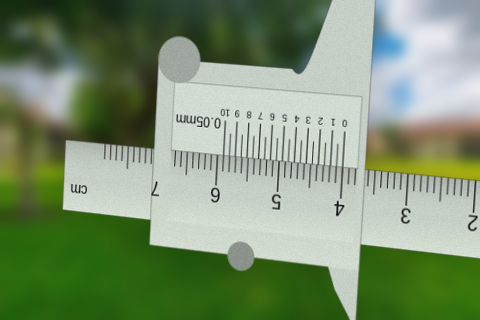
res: {"value": 40.0, "unit": "mm"}
